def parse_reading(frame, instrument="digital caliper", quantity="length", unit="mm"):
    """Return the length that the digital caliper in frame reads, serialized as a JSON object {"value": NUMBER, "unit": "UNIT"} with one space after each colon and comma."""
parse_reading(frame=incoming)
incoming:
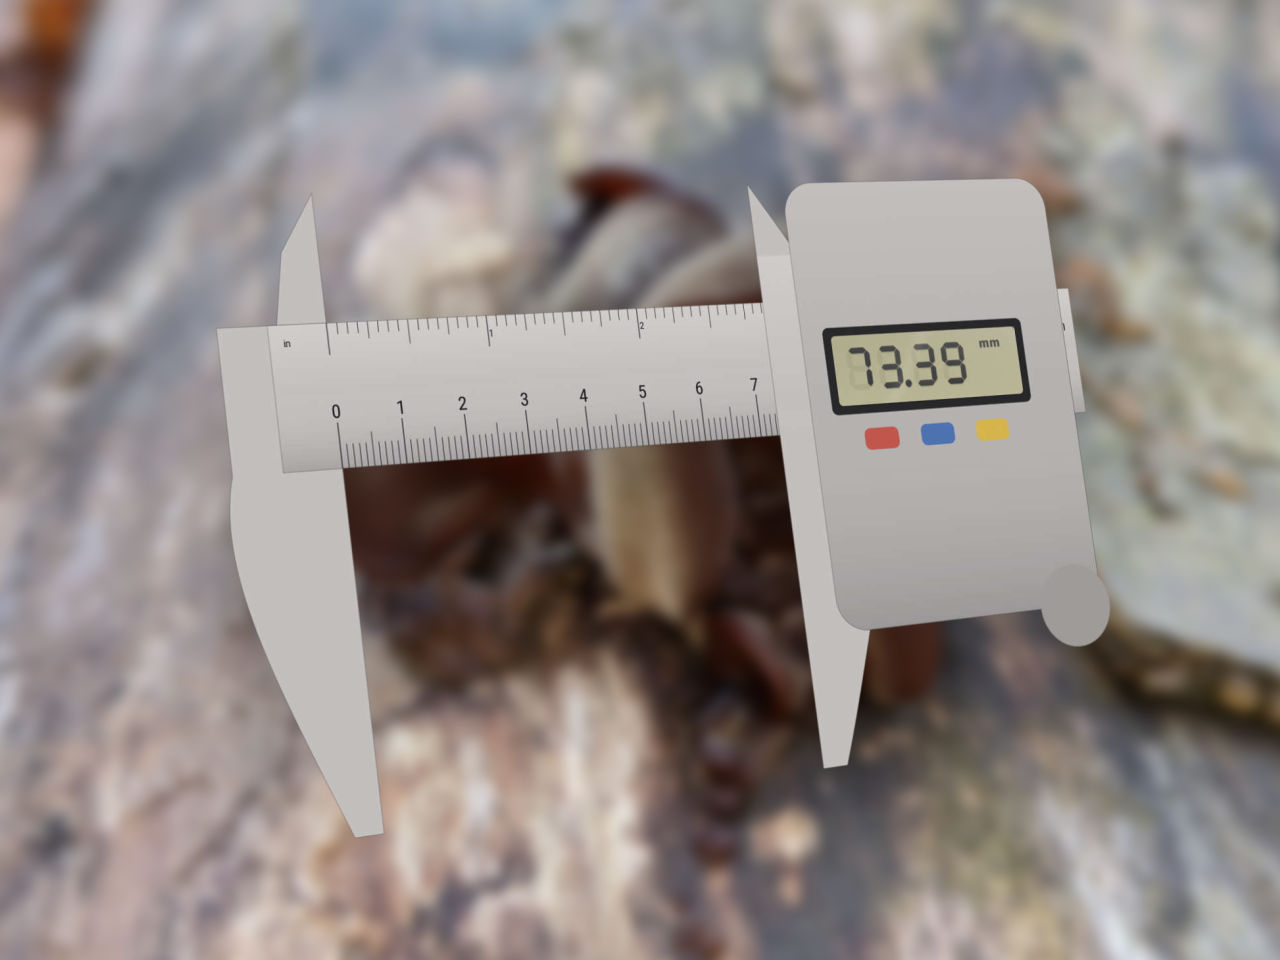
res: {"value": 73.39, "unit": "mm"}
